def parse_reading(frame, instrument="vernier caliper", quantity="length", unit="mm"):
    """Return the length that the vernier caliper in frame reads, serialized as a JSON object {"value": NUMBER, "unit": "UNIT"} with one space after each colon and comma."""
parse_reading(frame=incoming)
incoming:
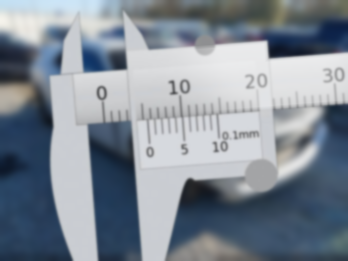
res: {"value": 5.6, "unit": "mm"}
